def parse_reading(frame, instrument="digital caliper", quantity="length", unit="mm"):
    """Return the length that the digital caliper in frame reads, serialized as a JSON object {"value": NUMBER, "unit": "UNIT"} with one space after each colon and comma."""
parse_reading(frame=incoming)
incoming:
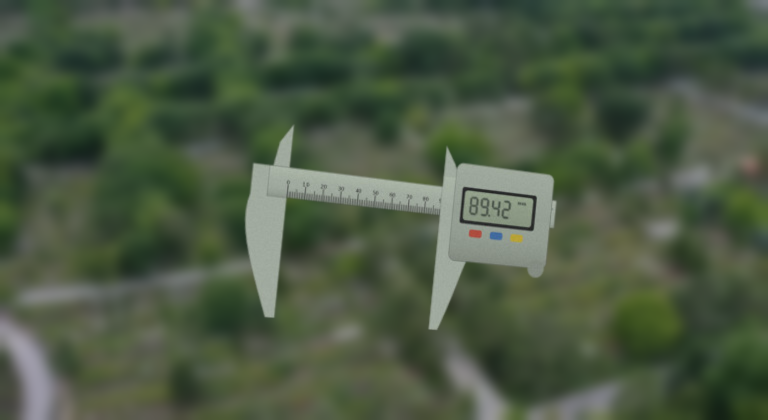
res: {"value": 89.42, "unit": "mm"}
